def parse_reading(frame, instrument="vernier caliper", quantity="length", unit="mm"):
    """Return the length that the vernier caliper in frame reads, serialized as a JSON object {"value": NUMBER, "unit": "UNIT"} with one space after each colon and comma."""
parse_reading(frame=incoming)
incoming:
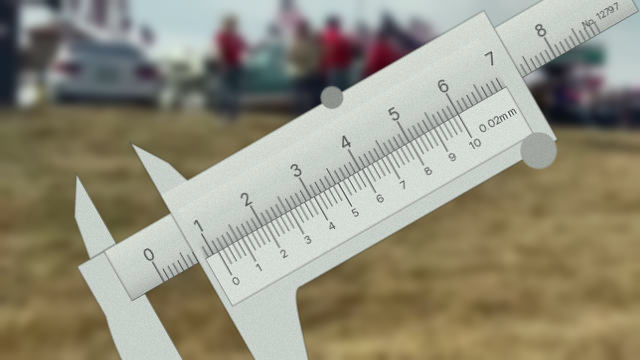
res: {"value": 11.0, "unit": "mm"}
